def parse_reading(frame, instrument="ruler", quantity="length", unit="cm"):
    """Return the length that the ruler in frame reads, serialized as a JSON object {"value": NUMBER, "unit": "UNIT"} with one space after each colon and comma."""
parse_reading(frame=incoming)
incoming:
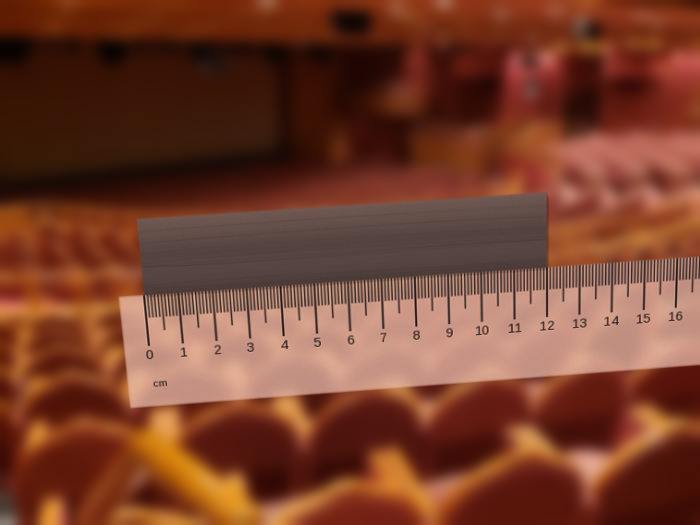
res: {"value": 12, "unit": "cm"}
